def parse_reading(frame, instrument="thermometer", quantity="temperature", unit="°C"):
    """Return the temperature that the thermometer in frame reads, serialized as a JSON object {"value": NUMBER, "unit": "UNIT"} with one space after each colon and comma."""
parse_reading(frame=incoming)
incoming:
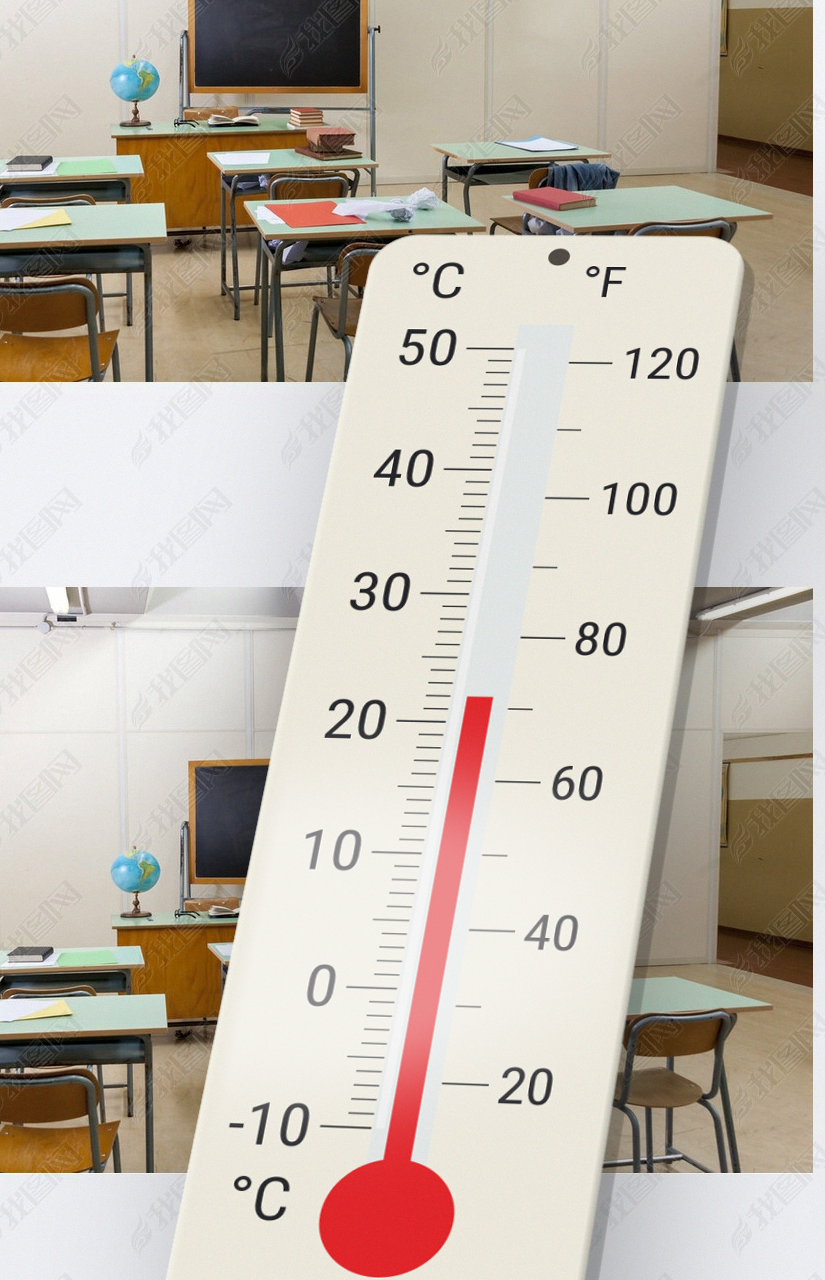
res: {"value": 22, "unit": "°C"}
